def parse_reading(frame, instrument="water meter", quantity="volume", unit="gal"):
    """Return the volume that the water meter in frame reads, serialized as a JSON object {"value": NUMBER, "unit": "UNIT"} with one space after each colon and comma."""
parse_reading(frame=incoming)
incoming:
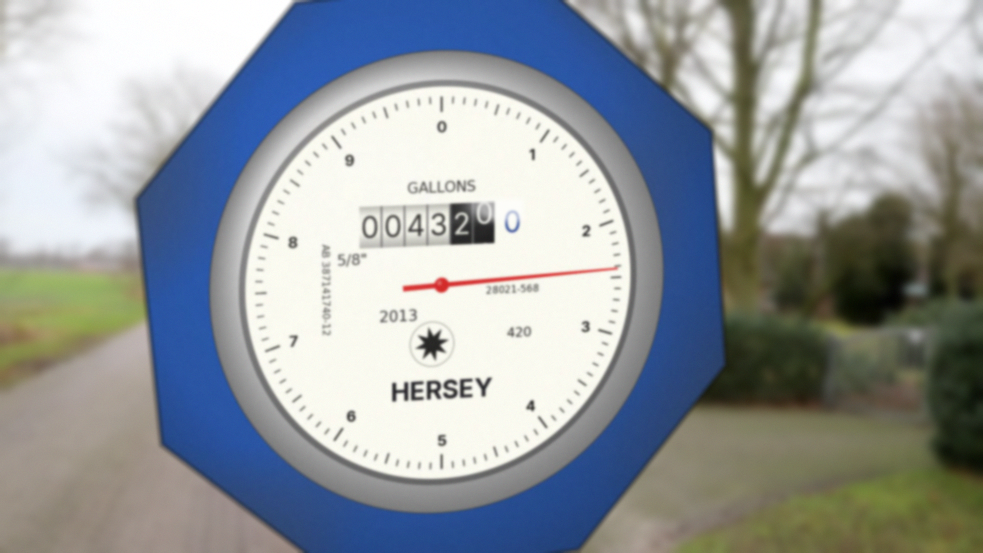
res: {"value": 43202.4, "unit": "gal"}
